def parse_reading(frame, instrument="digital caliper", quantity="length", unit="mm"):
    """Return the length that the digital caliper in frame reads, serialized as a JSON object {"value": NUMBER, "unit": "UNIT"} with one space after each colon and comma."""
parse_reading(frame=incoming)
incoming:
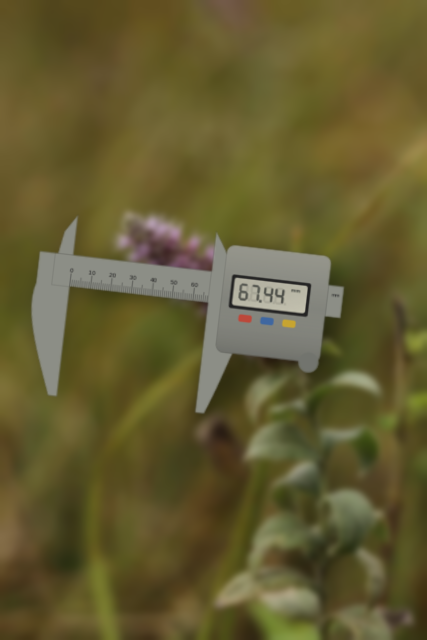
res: {"value": 67.44, "unit": "mm"}
